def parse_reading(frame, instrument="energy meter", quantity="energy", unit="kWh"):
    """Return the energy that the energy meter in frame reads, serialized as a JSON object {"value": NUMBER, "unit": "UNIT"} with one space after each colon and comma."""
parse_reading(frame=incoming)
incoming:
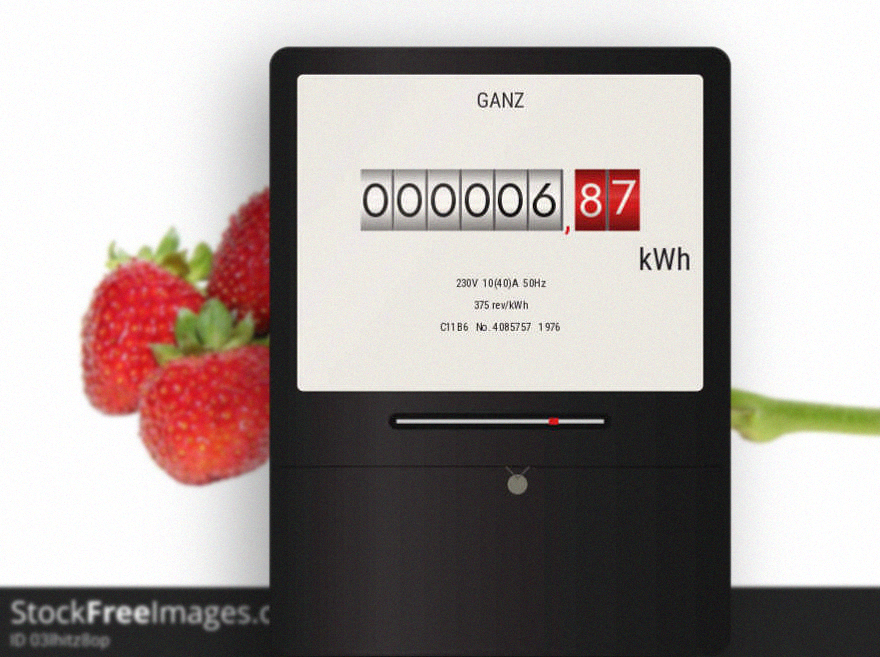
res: {"value": 6.87, "unit": "kWh"}
